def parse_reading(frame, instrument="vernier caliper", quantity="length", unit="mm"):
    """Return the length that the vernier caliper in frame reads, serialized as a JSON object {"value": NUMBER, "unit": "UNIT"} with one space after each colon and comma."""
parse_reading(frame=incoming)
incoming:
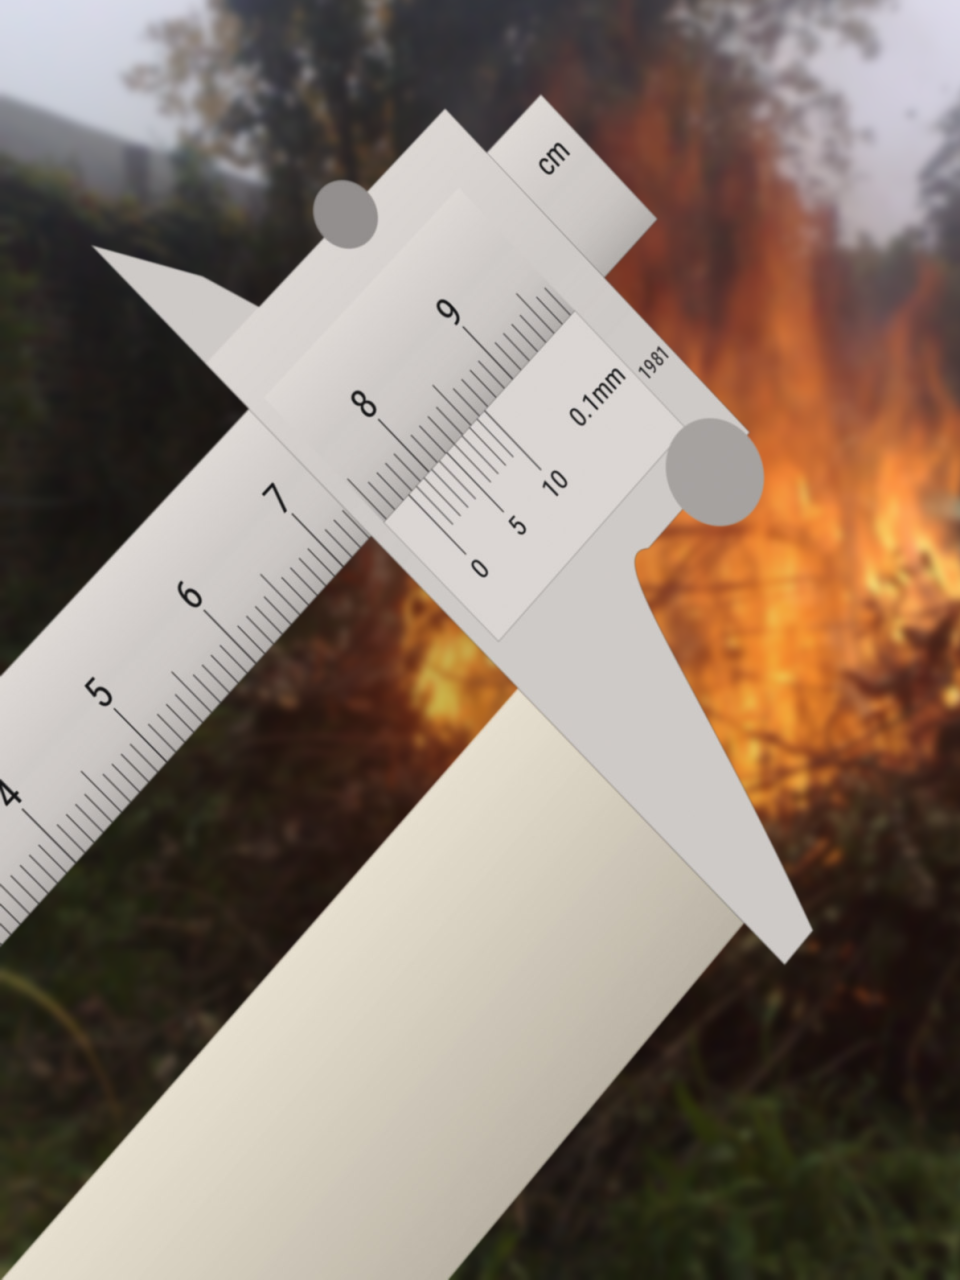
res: {"value": 77.6, "unit": "mm"}
